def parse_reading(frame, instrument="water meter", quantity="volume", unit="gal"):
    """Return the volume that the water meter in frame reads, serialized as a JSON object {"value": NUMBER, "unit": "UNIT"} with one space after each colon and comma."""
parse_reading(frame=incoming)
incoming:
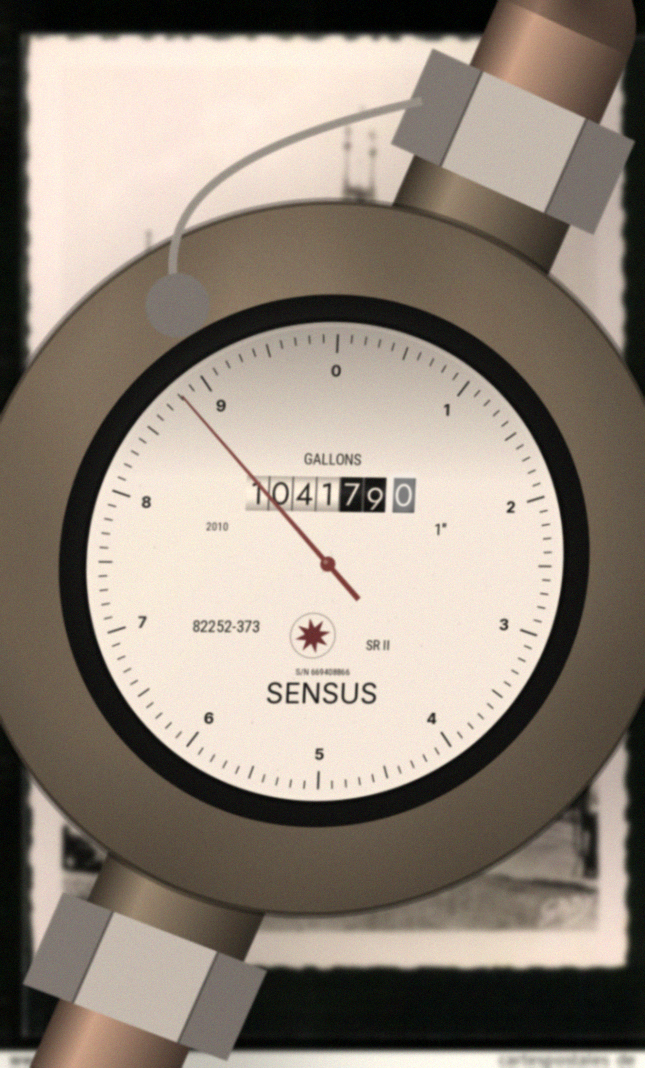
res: {"value": 1041788.8, "unit": "gal"}
